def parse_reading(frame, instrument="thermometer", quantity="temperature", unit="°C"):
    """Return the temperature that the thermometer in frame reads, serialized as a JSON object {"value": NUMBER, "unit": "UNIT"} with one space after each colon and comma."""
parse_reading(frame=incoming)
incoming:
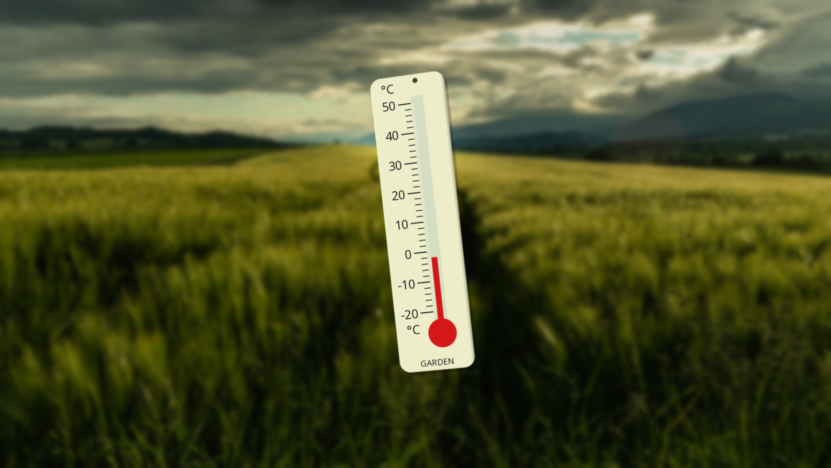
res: {"value": -2, "unit": "°C"}
